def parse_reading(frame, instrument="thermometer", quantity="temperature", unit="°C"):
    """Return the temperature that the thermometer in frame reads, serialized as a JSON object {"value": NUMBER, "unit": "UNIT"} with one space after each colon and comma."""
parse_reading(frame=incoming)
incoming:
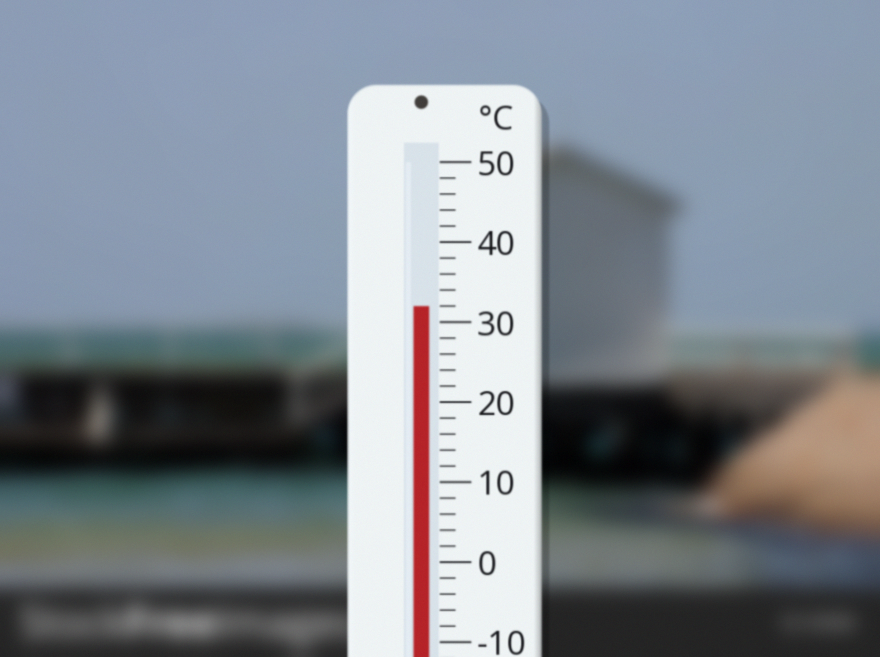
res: {"value": 32, "unit": "°C"}
